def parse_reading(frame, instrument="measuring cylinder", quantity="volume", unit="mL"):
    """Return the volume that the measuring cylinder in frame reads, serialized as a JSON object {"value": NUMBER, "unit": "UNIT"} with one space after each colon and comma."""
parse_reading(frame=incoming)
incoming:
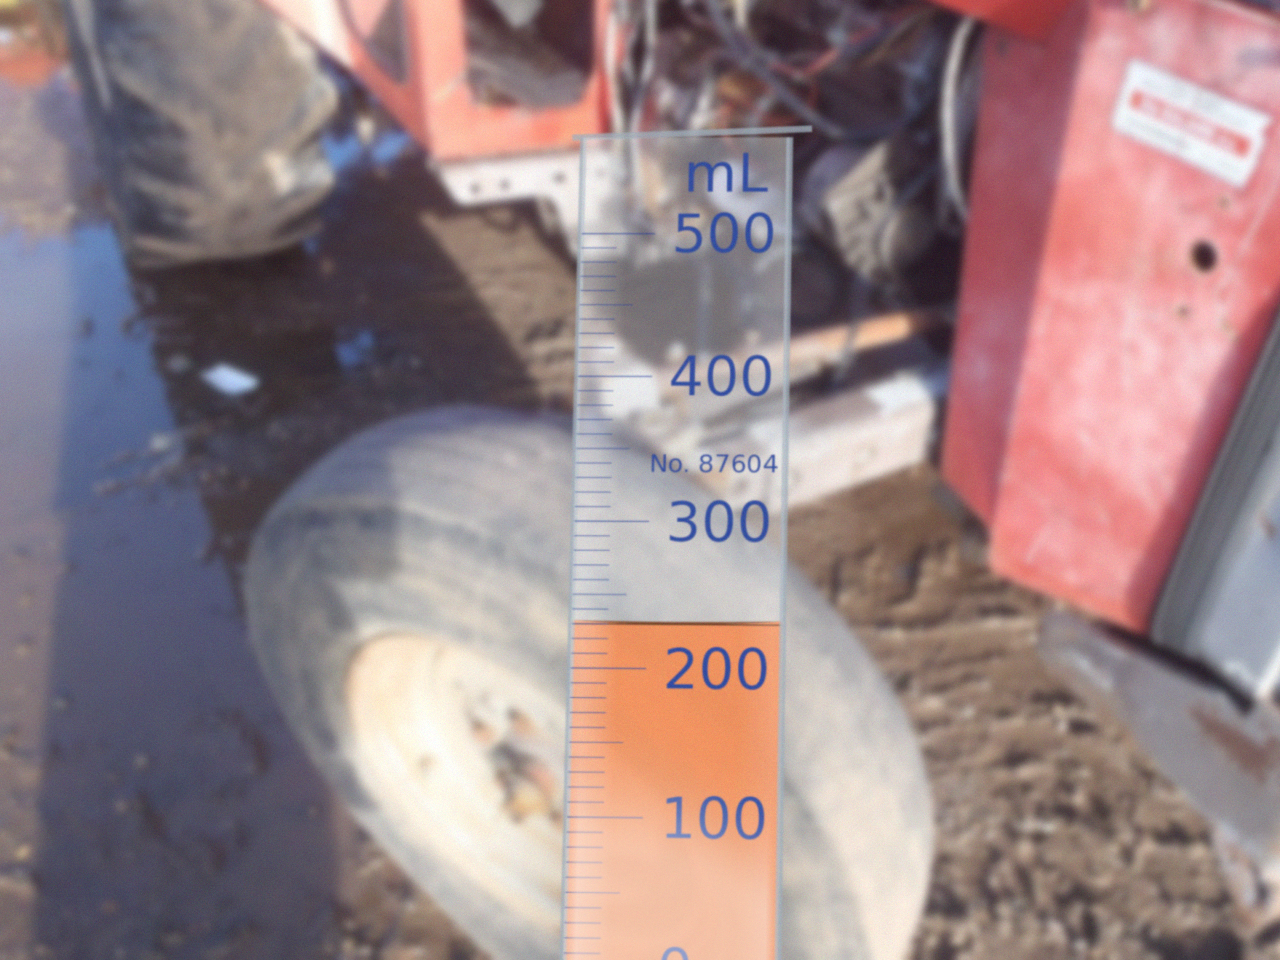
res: {"value": 230, "unit": "mL"}
